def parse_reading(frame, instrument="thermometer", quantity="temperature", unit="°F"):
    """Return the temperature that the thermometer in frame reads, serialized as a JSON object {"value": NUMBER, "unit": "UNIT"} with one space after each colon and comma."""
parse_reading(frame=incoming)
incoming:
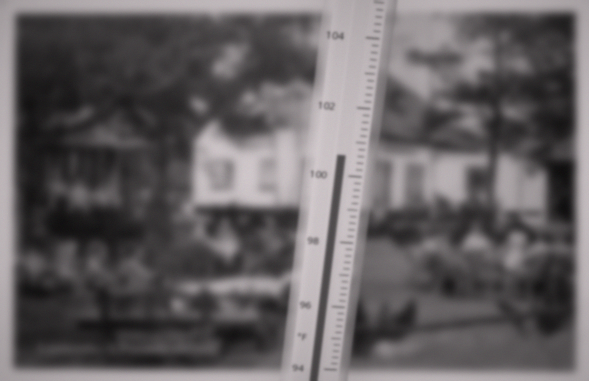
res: {"value": 100.6, "unit": "°F"}
